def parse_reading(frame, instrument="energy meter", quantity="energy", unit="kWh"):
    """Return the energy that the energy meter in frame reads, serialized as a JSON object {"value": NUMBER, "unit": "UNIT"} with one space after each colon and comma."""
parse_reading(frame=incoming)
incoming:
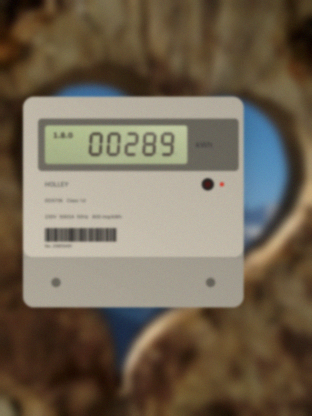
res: {"value": 289, "unit": "kWh"}
